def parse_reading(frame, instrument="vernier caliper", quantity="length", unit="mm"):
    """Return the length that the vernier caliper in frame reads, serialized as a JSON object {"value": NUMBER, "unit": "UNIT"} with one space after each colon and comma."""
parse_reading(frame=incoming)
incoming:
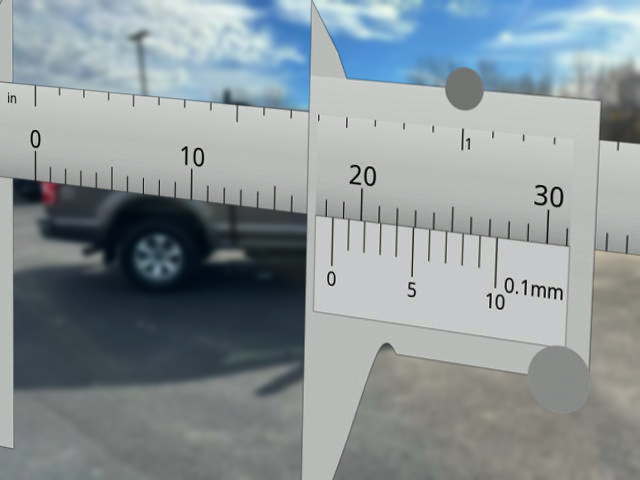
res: {"value": 18.4, "unit": "mm"}
